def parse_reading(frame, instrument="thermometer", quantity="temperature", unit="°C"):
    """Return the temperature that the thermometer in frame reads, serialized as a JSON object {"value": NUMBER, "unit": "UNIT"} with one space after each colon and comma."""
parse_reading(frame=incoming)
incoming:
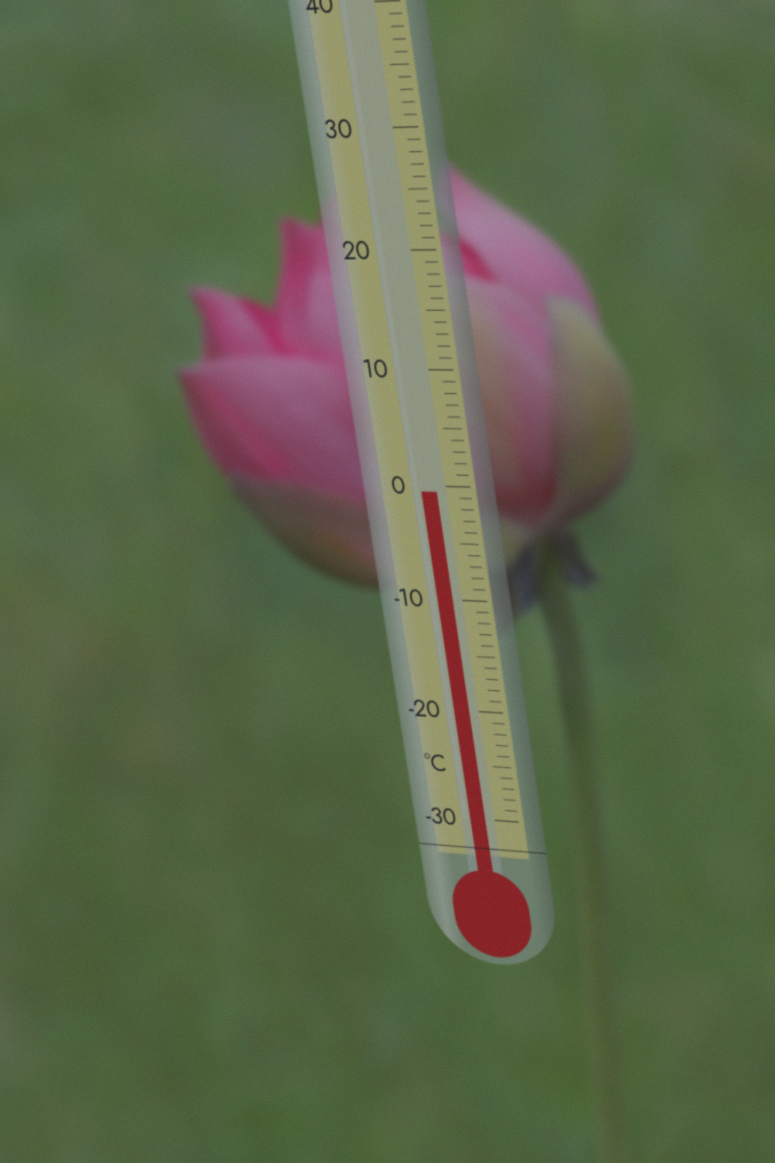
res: {"value": -0.5, "unit": "°C"}
